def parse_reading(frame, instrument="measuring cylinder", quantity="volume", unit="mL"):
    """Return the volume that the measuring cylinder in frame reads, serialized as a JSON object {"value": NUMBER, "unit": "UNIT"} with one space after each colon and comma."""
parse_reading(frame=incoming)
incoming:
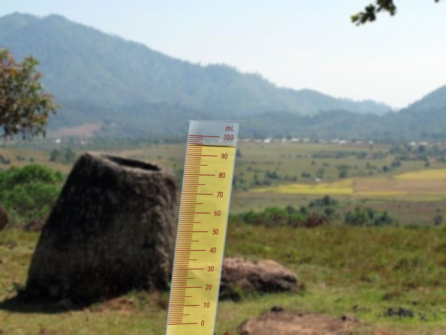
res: {"value": 95, "unit": "mL"}
